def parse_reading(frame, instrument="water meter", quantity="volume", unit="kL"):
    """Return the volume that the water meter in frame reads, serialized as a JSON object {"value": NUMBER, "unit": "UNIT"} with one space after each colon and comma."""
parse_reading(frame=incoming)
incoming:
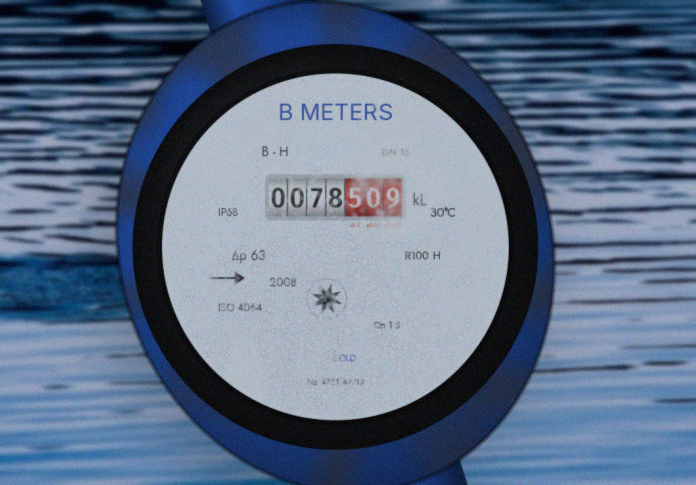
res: {"value": 78.509, "unit": "kL"}
